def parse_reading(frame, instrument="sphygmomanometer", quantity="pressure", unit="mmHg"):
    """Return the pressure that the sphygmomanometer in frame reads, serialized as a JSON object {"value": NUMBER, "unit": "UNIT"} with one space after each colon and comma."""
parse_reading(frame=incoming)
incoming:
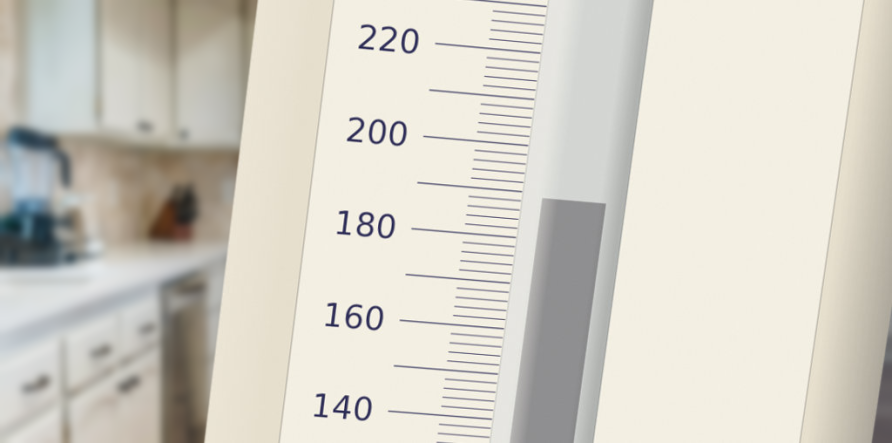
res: {"value": 189, "unit": "mmHg"}
